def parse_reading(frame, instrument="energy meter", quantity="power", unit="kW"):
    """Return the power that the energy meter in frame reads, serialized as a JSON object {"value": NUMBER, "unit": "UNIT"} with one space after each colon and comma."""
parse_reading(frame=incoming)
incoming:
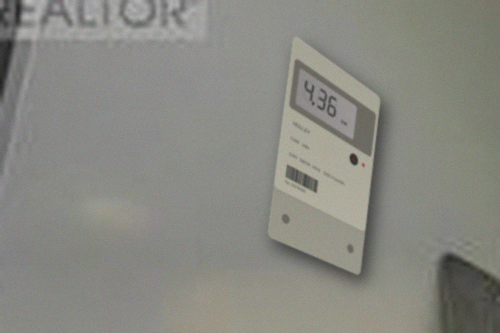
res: {"value": 4.36, "unit": "kW"}
